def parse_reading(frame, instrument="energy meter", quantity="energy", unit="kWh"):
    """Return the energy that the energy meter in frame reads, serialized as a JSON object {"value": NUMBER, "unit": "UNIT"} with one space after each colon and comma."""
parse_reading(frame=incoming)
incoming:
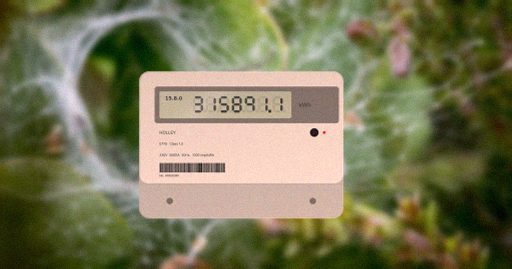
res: {"value": 315891.1, "unit": "kWh"}
